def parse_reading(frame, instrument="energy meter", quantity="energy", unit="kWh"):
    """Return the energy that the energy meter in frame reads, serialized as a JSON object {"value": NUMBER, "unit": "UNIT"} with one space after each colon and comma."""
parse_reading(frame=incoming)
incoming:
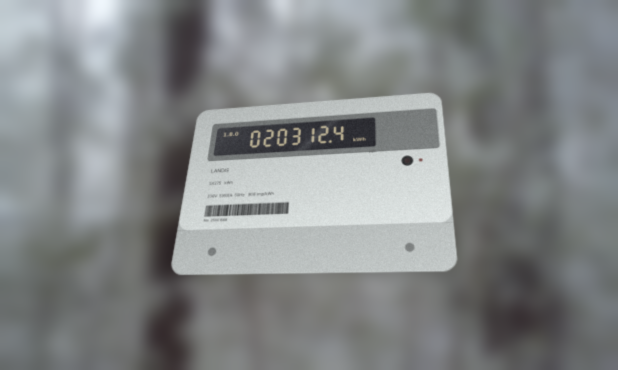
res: {"value": 20312.4, "unit": "kWh"}
